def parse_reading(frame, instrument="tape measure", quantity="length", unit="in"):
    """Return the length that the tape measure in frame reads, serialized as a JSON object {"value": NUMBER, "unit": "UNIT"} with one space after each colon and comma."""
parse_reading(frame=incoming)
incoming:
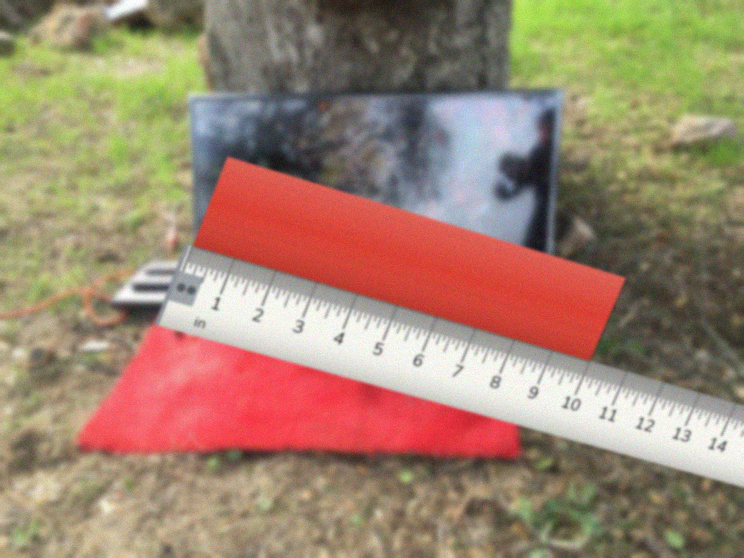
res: {"value": 10, "unit": "in"}
